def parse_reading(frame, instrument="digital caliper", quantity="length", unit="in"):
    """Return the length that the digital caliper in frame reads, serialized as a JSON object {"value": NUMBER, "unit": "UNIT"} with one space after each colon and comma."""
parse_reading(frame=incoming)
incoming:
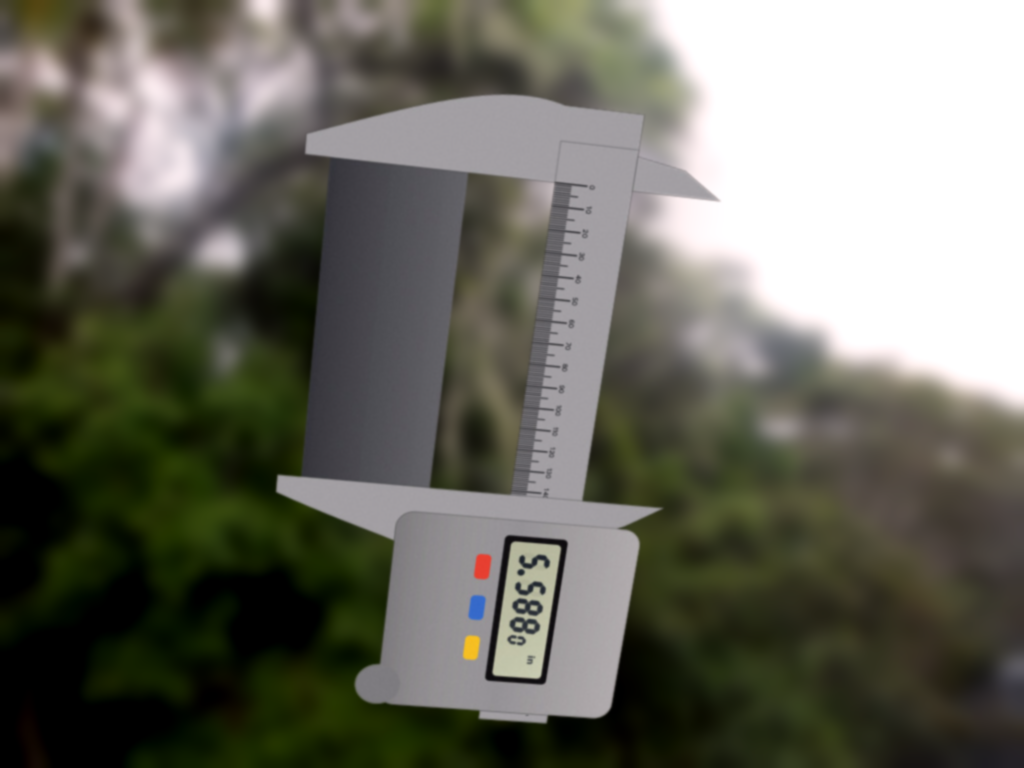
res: {"value": 5.5880, "unit": "in"}
